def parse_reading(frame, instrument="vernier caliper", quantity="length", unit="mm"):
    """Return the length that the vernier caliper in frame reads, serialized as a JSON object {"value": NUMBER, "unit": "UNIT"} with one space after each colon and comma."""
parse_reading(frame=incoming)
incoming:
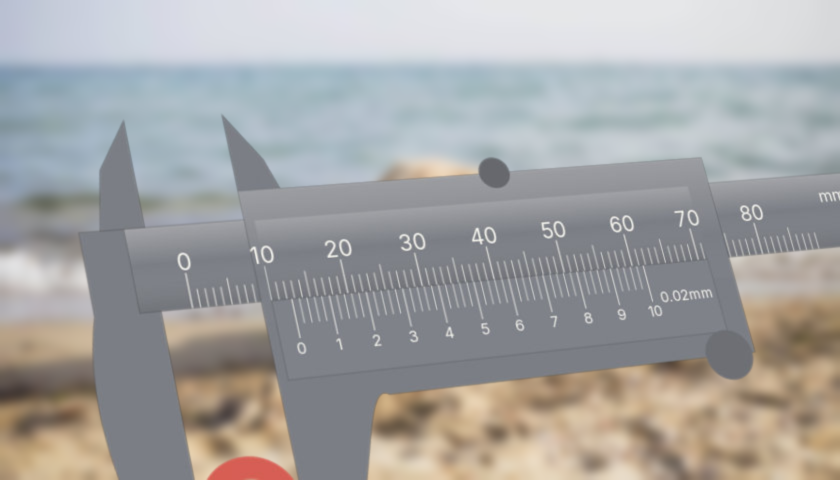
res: {"value": 12.6, "unit": "mm"}
